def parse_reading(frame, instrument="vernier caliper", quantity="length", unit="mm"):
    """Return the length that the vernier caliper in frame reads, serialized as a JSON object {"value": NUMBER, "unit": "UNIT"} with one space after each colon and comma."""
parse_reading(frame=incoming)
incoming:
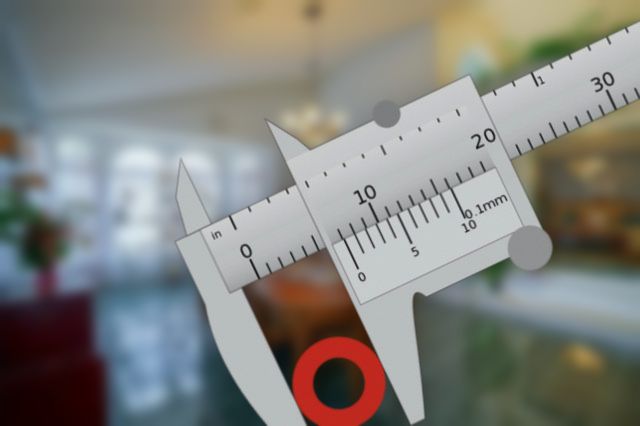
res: {"value": 7.1, "unit": "mm"}
